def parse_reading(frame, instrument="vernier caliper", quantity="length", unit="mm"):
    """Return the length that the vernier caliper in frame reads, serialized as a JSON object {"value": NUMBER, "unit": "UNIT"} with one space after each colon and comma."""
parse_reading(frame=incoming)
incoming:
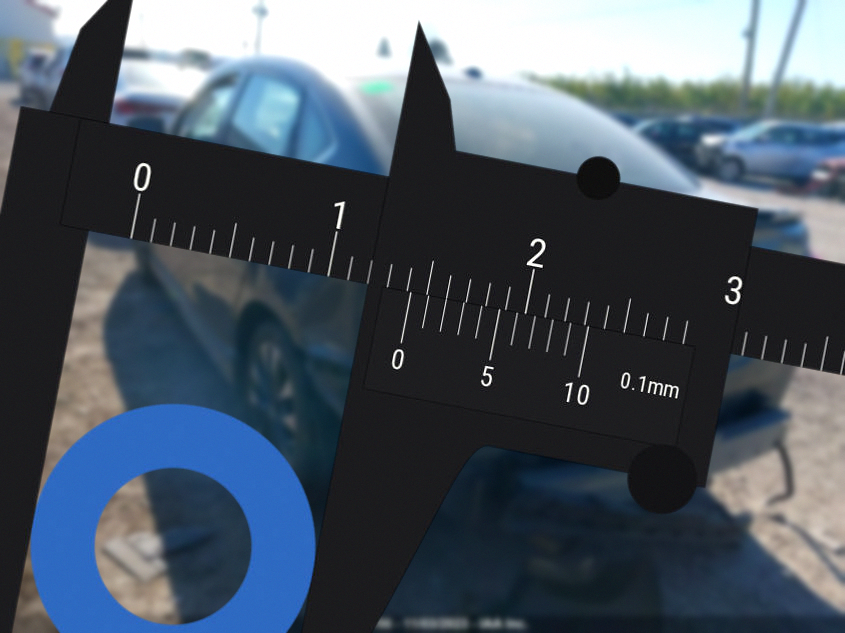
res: {"value": 14.2, "unit": "mm"}
